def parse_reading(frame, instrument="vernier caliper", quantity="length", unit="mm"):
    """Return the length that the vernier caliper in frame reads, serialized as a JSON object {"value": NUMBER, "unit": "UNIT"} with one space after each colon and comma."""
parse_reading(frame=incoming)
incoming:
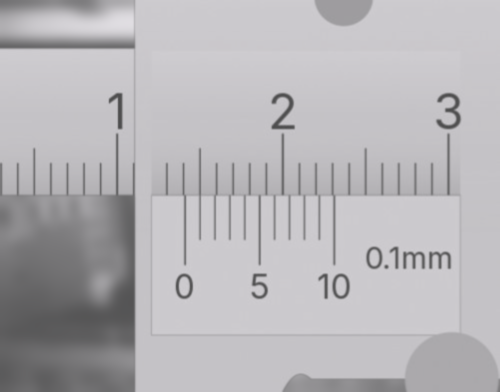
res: {"value": 14.1, "unit": "mm"}
